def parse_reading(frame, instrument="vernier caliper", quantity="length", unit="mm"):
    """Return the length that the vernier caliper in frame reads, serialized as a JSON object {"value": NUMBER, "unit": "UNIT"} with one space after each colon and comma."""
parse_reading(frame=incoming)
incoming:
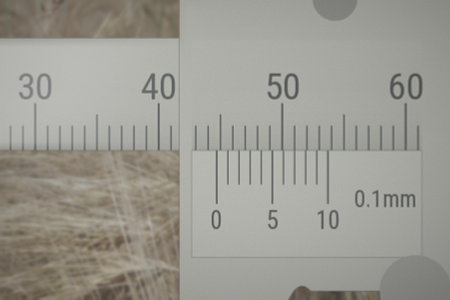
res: {"value": 44.7, "unit": "mm"}
